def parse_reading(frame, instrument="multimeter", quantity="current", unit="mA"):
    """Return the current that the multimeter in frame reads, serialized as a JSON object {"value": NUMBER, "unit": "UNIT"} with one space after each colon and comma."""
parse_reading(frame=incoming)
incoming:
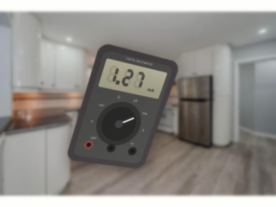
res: {"value": 1.27, "unit": "mA"}
